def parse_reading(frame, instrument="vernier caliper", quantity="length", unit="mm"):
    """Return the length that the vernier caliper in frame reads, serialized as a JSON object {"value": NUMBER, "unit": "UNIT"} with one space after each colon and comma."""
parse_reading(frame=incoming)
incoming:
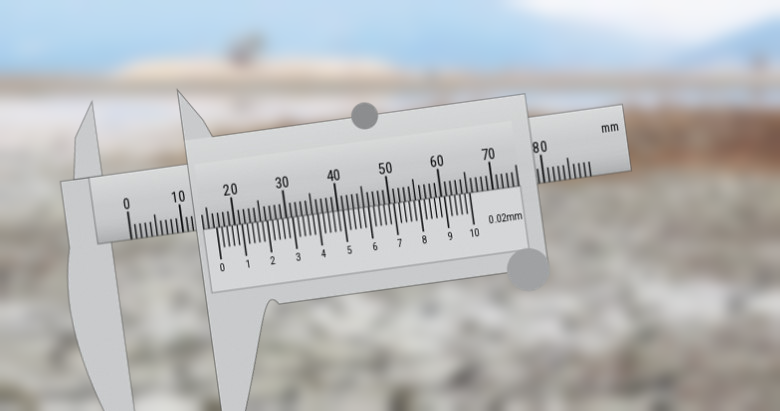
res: {"value": 16.5, "unit": "mm"}
